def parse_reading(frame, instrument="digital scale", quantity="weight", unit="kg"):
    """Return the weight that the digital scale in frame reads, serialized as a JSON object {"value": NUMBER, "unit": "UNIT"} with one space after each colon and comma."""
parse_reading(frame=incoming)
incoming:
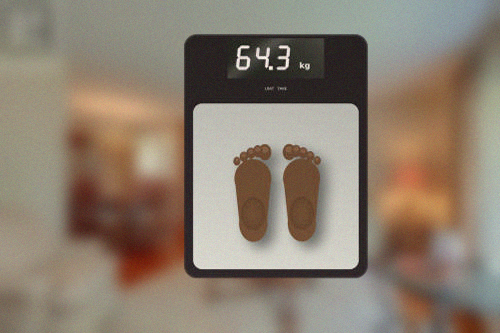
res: {"value": 64.3, "unit": "kg"}
